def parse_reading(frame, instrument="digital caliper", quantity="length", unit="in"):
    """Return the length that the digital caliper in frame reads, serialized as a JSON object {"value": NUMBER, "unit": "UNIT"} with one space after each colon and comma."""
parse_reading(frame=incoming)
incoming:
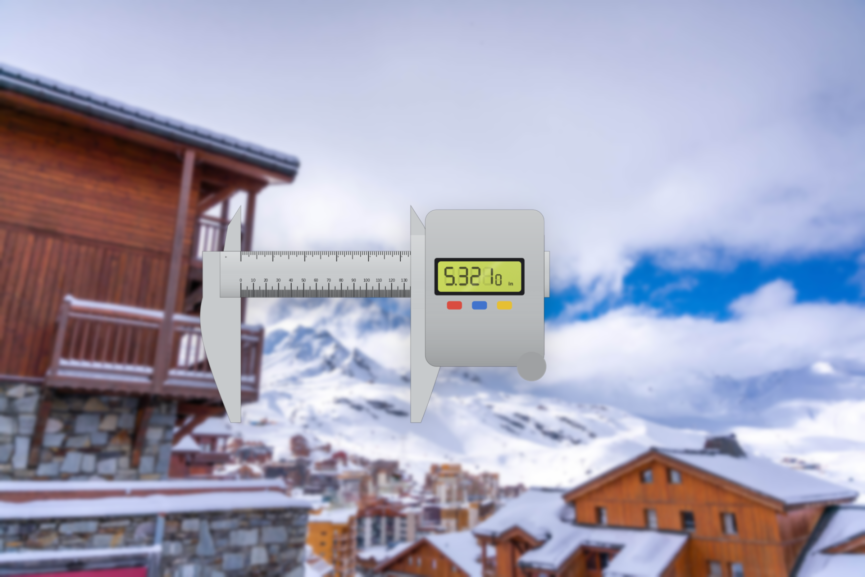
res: {"value": 5.3210, "unit": "in"}
